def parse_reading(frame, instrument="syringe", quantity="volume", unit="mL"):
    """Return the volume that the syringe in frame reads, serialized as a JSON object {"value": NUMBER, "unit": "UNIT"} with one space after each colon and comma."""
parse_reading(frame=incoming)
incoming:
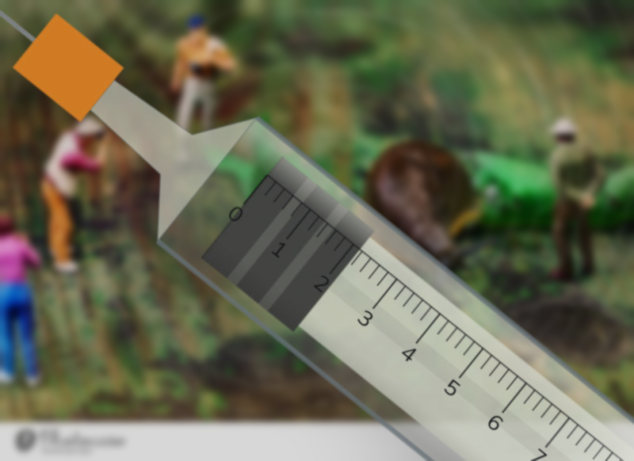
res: {"value": 0, "unit": "mL"}
